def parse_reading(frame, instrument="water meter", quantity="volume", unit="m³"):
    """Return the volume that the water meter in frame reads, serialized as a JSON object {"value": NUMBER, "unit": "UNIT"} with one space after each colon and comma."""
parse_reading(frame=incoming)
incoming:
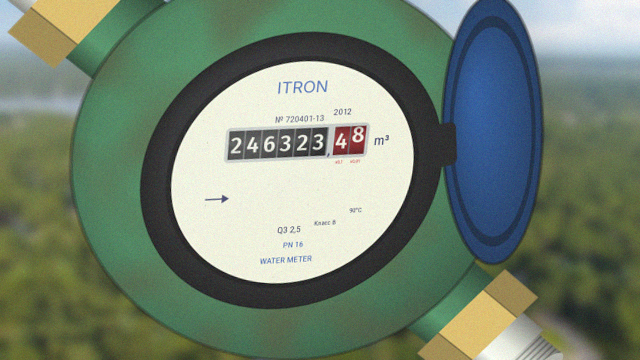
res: {"value": 246323.48, "unit": "m³"}
